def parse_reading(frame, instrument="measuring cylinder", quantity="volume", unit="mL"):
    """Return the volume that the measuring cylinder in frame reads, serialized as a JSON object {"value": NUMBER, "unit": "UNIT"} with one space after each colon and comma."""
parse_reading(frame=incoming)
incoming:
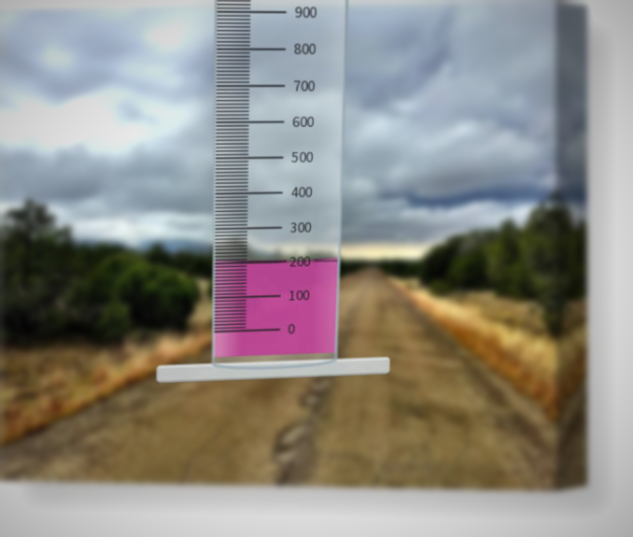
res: {"value": 200, "unit": "mL"}
